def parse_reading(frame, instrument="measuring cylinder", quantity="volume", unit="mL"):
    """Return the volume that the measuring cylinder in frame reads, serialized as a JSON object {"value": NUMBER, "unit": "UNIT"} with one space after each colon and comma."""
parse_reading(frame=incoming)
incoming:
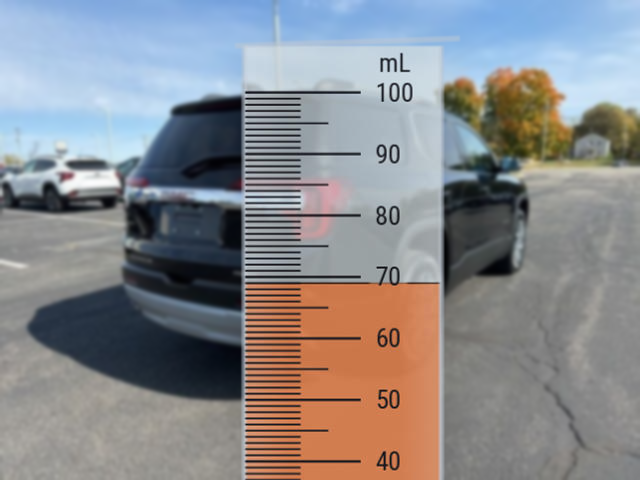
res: {"value": 69, "unit": "mL"}
